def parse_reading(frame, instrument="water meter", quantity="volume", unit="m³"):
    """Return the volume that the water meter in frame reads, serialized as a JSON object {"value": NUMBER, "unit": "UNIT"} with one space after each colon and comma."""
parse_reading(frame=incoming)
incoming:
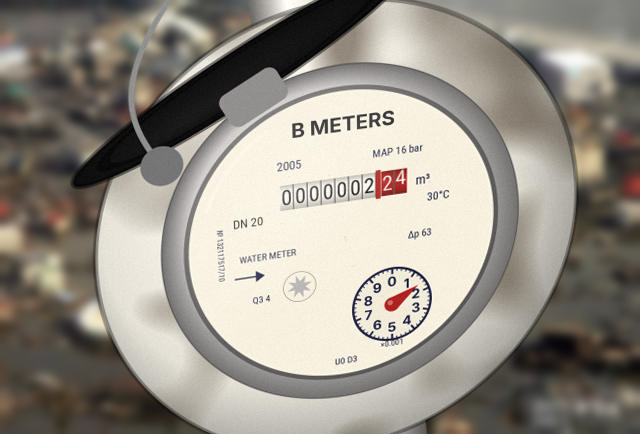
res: {"value": 2.241, "unit": "m³"}
